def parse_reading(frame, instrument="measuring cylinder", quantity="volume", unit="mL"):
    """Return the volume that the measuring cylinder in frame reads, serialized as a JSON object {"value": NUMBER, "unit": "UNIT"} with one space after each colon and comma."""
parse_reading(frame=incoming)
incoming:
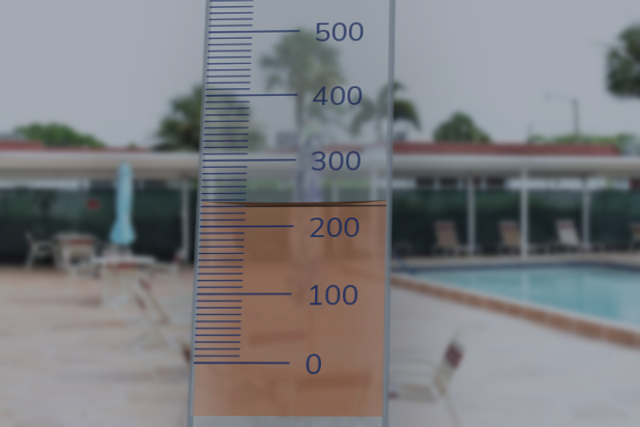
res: {"value": 230, "unit": "mL"}
